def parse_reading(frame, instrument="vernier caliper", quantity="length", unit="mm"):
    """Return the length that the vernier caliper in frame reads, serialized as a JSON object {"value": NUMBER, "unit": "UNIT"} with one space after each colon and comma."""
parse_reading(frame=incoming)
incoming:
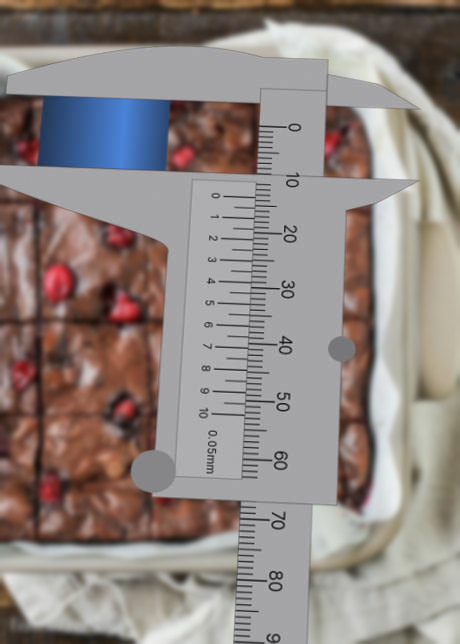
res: {"value": 13.5, "unit": "mm"}
